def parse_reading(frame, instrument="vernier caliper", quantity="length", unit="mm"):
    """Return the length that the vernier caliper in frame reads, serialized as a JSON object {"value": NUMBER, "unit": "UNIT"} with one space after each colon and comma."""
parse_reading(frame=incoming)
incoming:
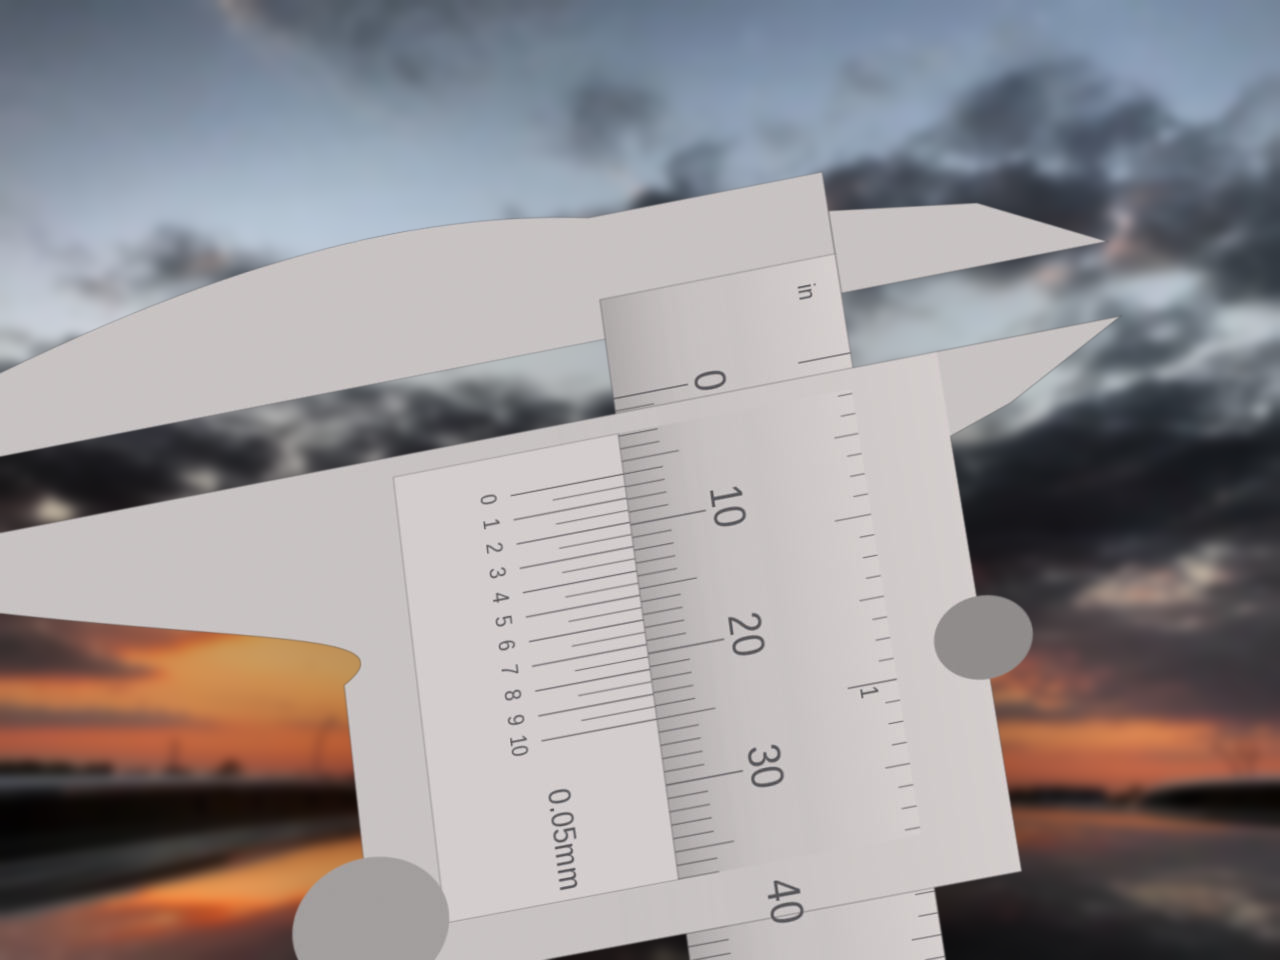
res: {"value": 6.0, "unit": "mm"}
